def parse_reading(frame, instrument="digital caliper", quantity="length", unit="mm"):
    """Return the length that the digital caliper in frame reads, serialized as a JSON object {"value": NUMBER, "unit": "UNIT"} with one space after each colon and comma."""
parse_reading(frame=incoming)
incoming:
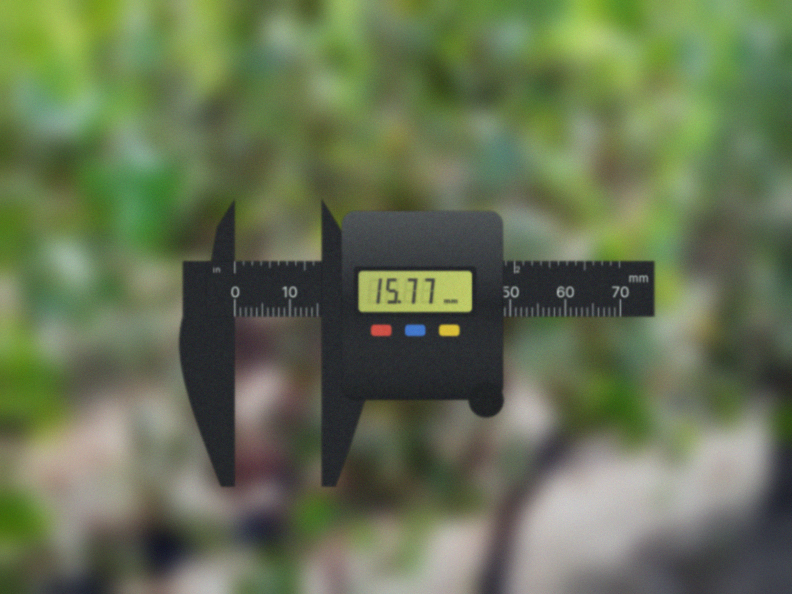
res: {"value": 15.77, "unit": "mm"}
